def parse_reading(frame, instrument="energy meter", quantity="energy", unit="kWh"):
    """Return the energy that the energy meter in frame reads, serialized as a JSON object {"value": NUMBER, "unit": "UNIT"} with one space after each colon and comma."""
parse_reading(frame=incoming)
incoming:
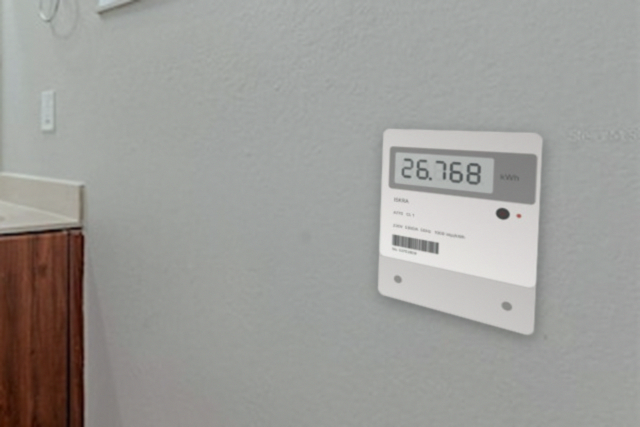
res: {"value": 26.768, "unit": "kWh"}
